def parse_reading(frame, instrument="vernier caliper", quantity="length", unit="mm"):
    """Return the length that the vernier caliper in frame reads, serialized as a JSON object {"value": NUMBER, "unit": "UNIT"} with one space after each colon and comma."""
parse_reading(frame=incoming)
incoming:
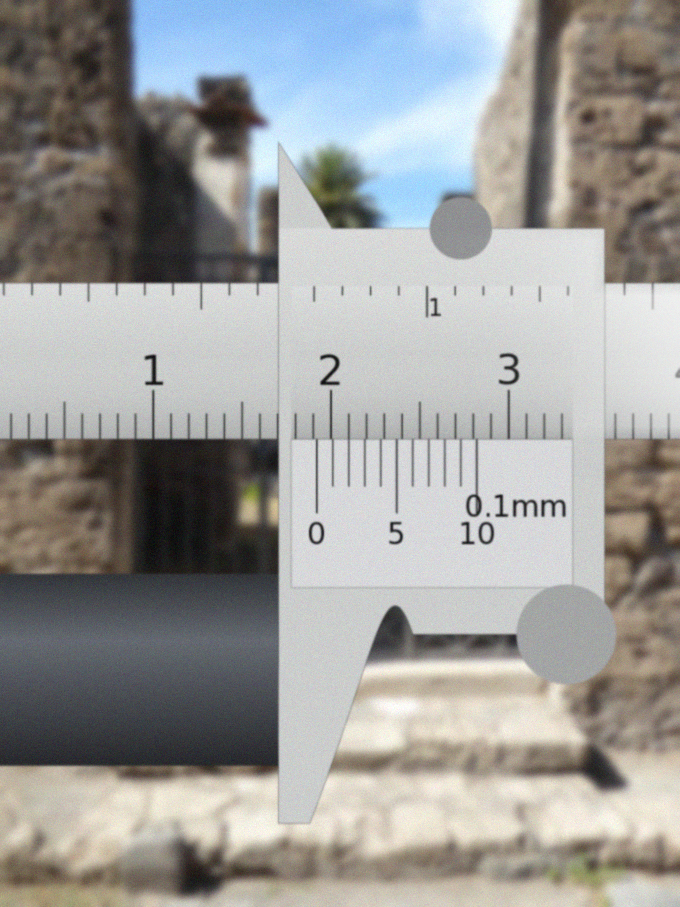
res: {"value": 19.2, "unit": "mm"}
